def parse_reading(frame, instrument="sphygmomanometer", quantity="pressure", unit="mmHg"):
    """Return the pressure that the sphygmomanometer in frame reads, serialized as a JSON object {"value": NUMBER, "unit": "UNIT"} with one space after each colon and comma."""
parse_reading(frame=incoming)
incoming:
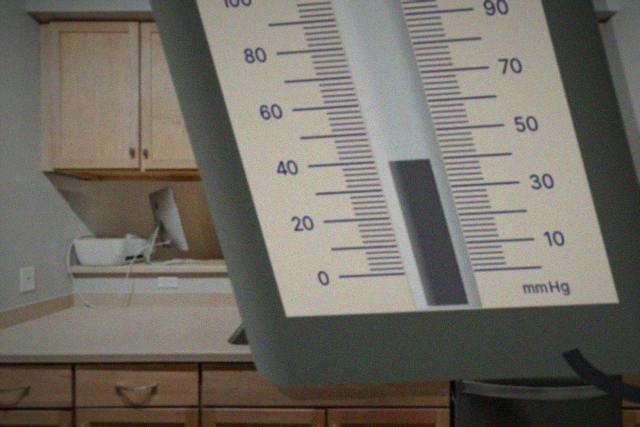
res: {"value": 40, "unit": "mmHg"}
